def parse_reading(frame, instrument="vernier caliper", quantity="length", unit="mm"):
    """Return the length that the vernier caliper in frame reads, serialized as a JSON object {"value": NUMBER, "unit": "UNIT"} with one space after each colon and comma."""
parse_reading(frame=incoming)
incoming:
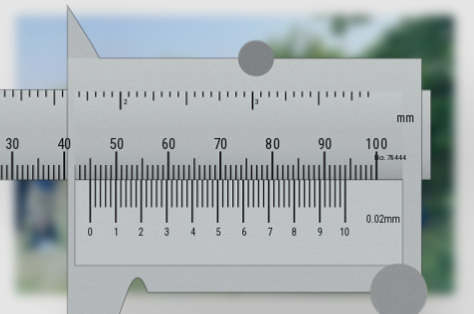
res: {"value": 45.0, "unit": "mm"}
